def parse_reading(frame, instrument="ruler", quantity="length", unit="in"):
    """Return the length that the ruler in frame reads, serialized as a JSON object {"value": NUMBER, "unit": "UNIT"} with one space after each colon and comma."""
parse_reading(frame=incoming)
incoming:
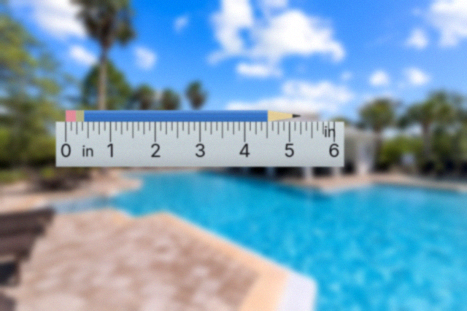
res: {"value": 5.25, "unit": "in"}
